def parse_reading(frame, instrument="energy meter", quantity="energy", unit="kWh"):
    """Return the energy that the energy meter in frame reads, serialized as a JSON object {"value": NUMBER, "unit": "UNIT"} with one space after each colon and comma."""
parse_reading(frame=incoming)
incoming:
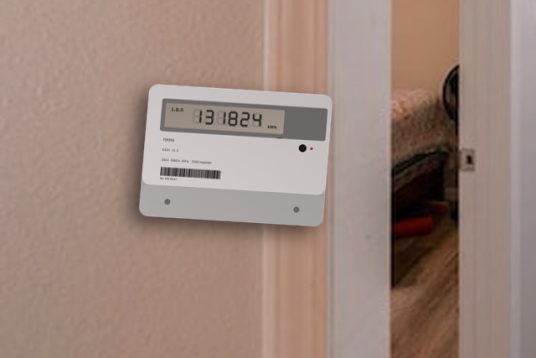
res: {"value": 131824, "unit": "kWh"}
